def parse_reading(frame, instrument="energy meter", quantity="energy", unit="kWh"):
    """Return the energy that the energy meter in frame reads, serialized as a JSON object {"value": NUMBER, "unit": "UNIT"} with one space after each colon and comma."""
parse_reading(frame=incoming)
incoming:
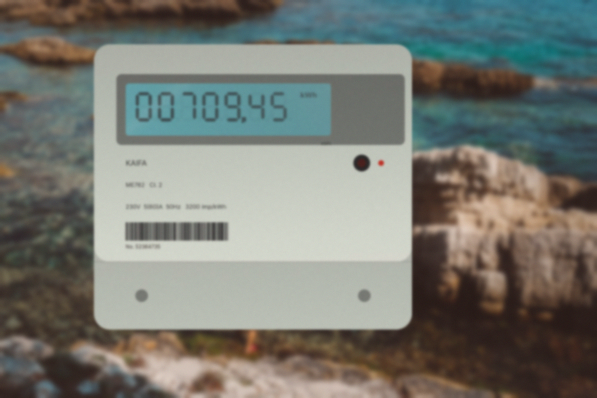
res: {"value": 709.45, "unit": "kWh"}
